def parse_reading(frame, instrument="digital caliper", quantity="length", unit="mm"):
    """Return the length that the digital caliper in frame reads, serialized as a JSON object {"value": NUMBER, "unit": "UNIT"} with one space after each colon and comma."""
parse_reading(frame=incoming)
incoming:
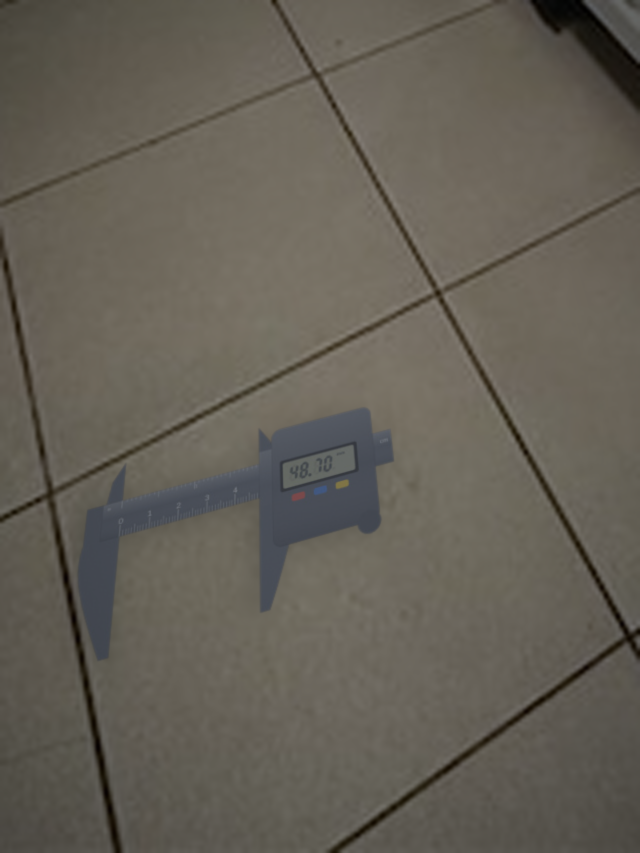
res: {"value": 48.70, "unit": "mm"}
